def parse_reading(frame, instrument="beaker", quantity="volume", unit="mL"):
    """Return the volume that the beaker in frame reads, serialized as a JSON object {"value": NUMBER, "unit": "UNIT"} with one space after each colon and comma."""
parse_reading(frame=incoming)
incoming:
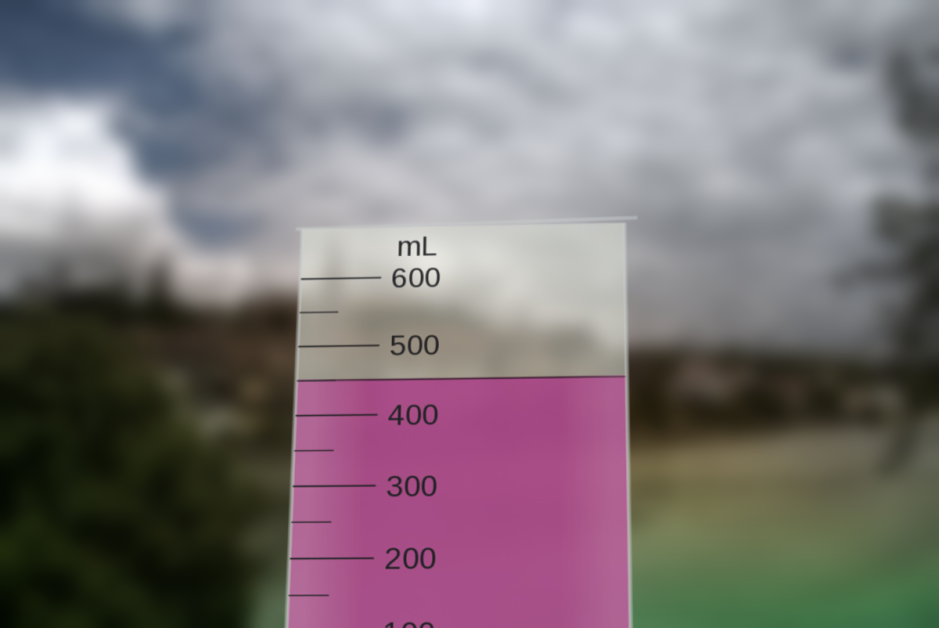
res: {"value": 450, "unit": "mL"}
